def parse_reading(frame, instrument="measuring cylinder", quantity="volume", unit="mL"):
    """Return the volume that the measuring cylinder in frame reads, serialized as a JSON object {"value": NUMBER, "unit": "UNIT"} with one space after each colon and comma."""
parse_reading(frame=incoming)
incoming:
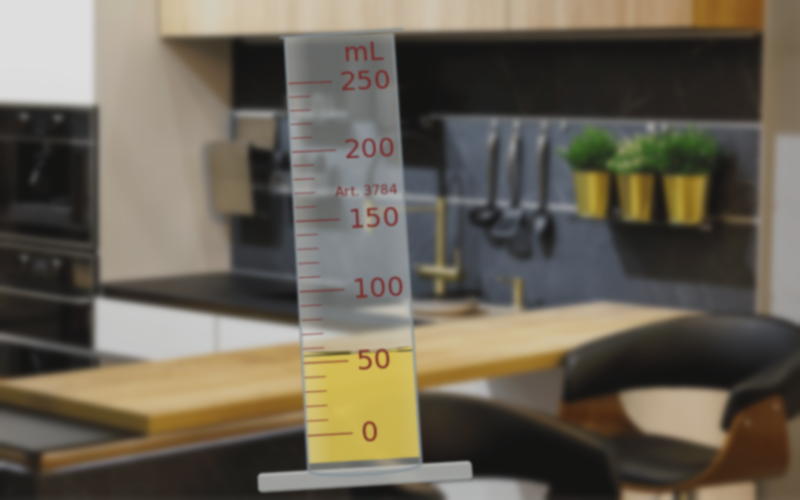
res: {"value": 55, "unit": "mL"}
